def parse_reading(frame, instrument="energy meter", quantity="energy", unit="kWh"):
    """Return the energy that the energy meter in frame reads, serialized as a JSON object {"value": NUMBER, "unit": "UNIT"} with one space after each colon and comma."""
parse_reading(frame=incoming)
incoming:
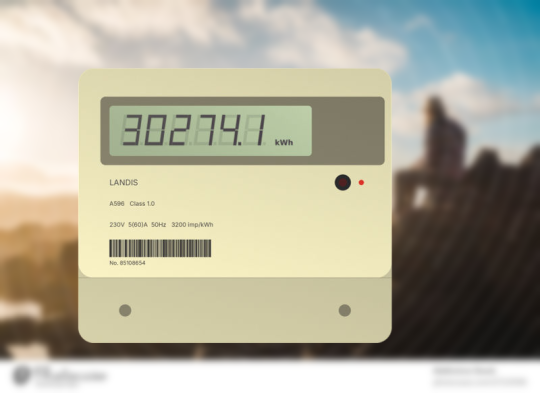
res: {"value": 30274.1, "unit": "kWh"}
